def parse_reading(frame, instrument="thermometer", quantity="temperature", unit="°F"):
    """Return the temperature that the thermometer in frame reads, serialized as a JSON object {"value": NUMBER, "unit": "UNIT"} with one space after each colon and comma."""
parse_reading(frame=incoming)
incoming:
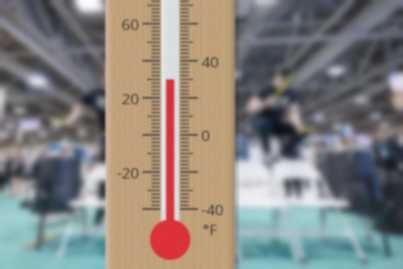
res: {"value": 30, "unit": "°F"}
